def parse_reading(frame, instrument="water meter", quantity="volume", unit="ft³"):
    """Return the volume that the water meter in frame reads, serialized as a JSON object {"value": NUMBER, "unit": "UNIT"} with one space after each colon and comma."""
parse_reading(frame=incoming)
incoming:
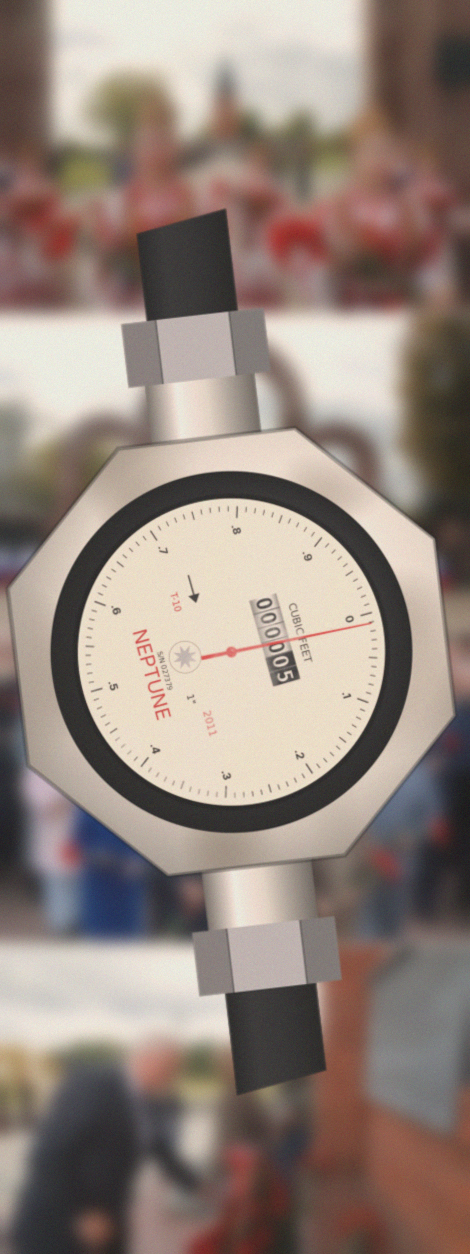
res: {"value": 5.01, "unit": "ft³"}
